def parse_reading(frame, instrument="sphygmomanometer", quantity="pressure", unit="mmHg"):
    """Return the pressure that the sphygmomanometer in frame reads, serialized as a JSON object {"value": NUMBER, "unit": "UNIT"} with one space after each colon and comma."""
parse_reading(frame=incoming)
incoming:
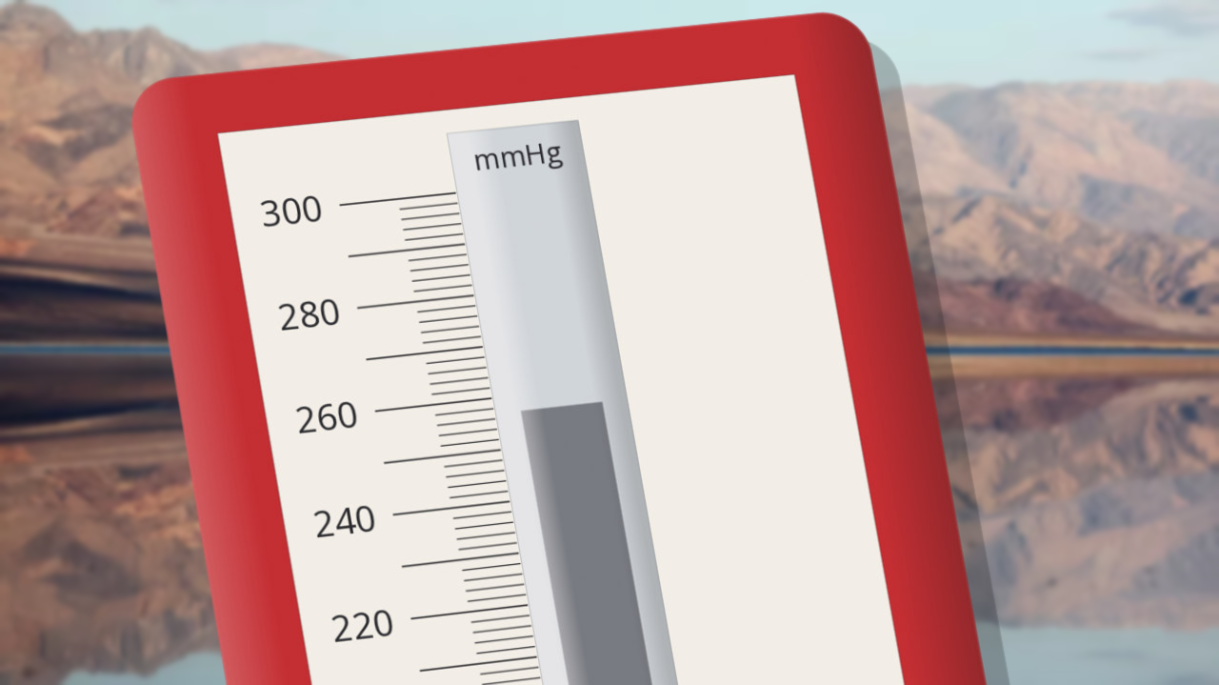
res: {"value": 257, "unit": "mmHg"}
